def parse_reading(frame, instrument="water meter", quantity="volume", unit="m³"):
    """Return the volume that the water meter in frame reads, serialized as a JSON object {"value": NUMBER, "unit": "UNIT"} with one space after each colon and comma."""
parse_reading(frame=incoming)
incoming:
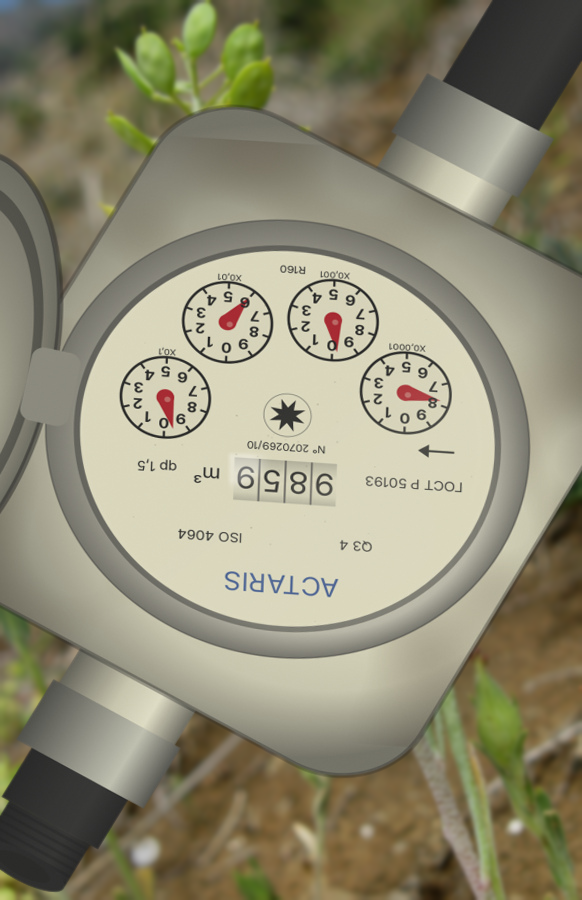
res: {"value": 9858.9597, "unit": "m³"}
